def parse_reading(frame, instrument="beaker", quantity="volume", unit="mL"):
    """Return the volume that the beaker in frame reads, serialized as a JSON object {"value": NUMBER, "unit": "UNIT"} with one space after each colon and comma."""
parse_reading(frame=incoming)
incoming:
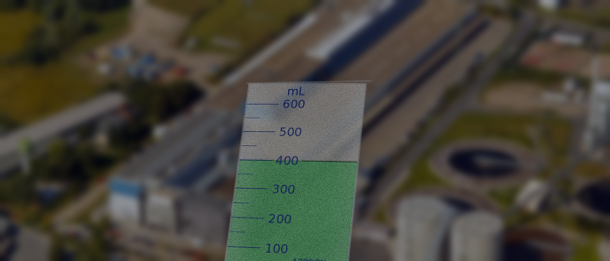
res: {"value": 400, "unit": "mL"}
